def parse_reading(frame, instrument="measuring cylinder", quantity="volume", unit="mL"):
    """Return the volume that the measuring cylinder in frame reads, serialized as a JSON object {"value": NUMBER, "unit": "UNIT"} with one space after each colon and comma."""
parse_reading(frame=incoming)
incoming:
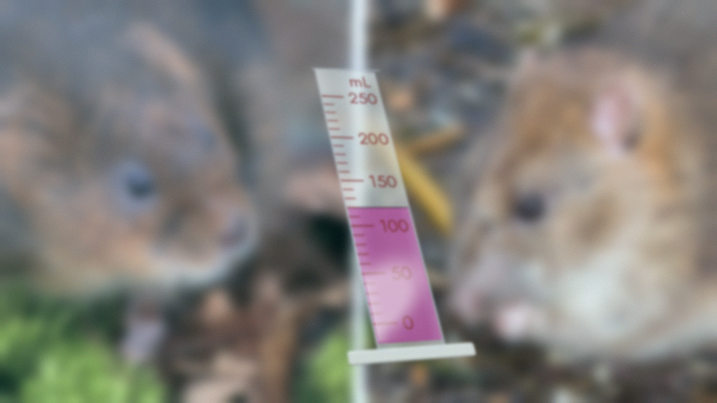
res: {"value": 120, "unit": "mL"}
